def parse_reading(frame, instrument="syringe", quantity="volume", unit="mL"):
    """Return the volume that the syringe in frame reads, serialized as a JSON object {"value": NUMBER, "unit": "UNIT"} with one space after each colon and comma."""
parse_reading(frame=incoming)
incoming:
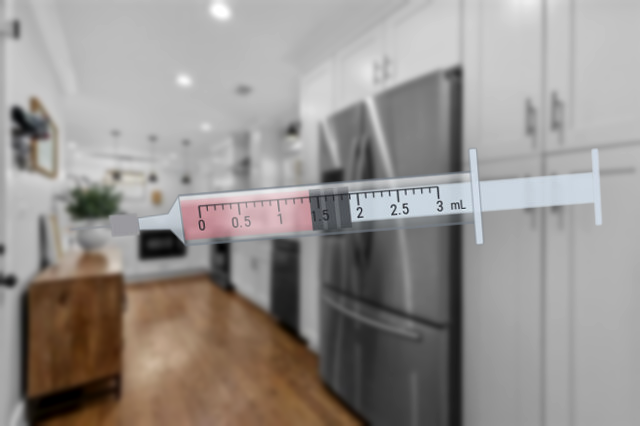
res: {"value": 1.4, "unit": "mL"}
